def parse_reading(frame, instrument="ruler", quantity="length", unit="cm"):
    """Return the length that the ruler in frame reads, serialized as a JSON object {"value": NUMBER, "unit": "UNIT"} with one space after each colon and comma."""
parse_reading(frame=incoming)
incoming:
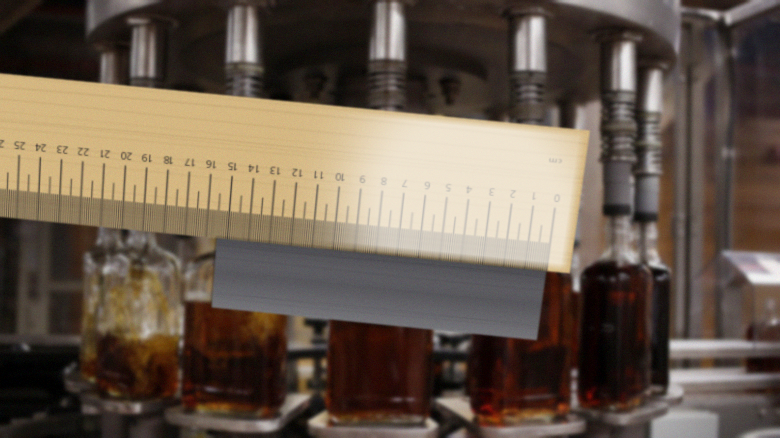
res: {"value": 15.5, "unit": "cm"}
